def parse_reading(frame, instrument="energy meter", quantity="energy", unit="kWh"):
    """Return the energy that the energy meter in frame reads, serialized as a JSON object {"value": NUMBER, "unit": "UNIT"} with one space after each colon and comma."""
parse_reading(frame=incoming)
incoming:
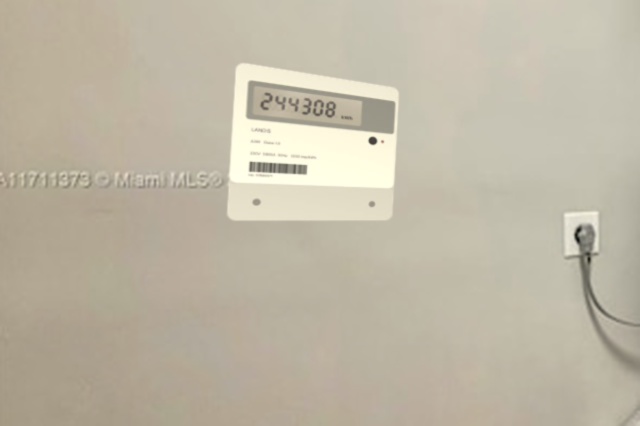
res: {"value": 244308, "unit": "kWh"}
